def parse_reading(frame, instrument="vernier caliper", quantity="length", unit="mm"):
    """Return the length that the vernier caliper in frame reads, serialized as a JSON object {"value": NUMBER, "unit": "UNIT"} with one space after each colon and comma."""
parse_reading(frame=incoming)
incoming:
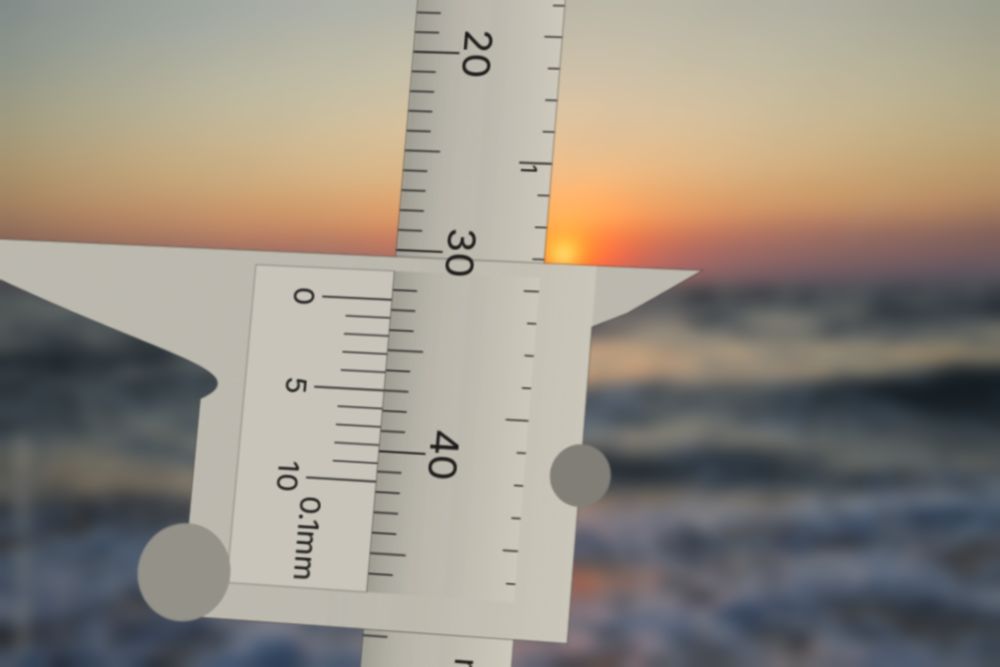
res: {"value": 32.5, "unit": "mm"}
